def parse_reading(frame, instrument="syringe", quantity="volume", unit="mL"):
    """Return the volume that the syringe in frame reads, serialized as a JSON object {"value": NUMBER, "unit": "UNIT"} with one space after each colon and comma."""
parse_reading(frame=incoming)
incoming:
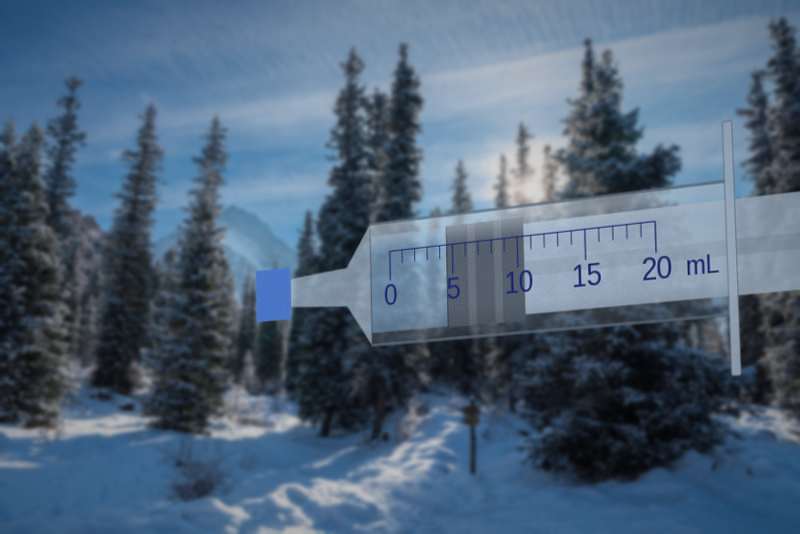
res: {"value": 4.5, "unit": "mL"}
